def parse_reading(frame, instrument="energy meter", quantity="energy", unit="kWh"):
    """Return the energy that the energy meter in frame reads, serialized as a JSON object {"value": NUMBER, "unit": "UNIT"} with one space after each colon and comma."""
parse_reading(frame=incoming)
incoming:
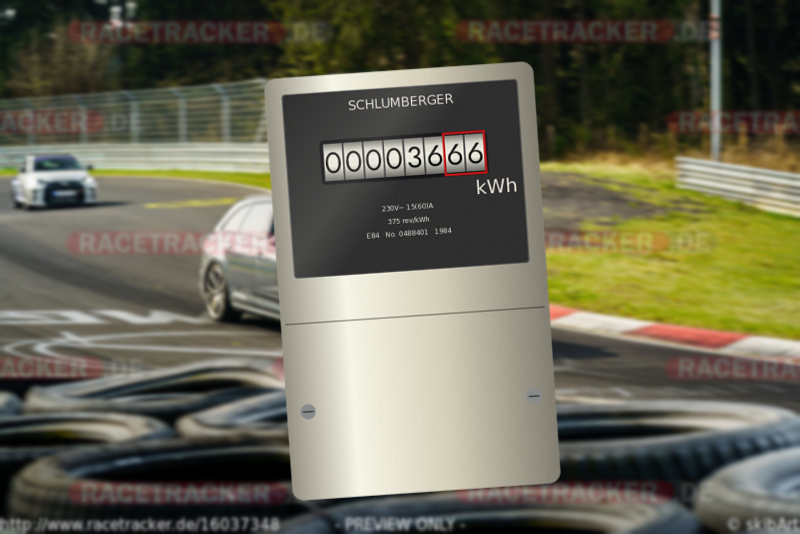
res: {"value": 36.66, "unit": "kWh"}
